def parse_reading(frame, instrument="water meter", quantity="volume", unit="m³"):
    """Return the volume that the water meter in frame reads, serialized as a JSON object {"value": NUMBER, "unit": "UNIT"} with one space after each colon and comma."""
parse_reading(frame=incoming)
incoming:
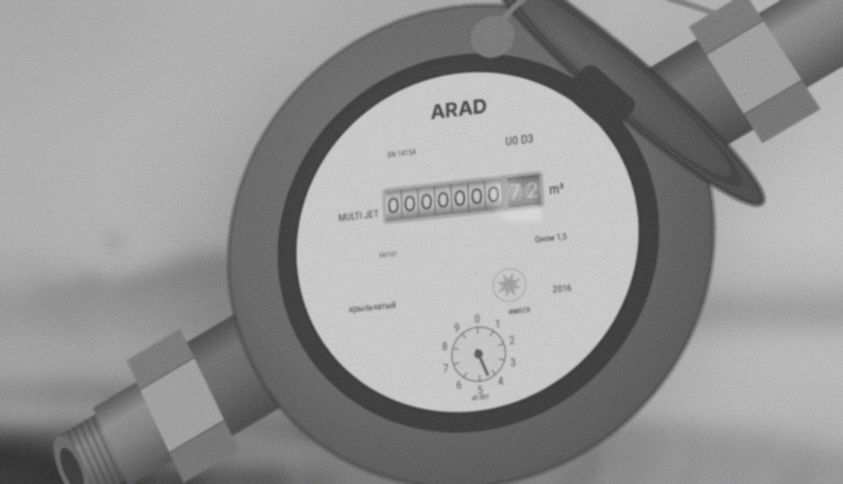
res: {"value": 0.724, "unit": "m³"}
